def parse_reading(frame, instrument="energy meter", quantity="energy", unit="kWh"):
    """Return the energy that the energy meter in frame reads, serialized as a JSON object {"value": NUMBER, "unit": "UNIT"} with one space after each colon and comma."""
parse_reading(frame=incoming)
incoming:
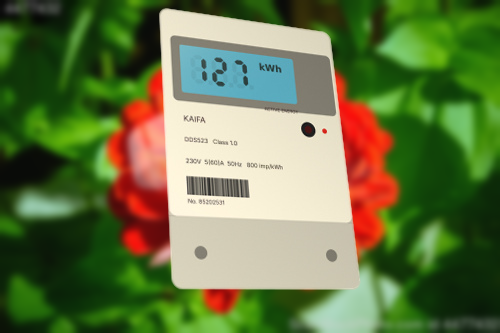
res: {"value": 127, "unit": "kWh"}
